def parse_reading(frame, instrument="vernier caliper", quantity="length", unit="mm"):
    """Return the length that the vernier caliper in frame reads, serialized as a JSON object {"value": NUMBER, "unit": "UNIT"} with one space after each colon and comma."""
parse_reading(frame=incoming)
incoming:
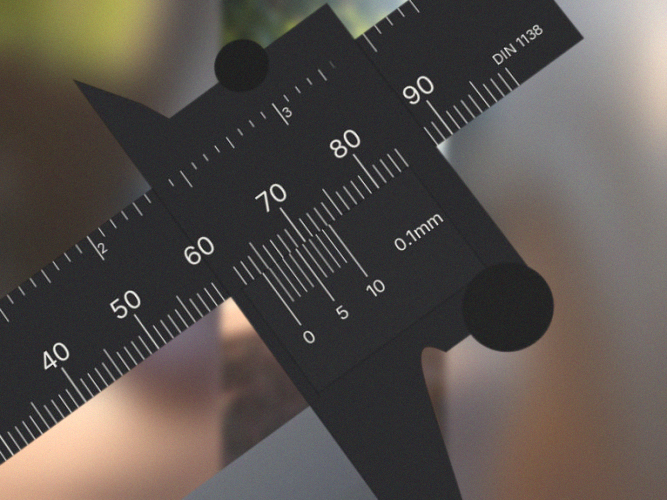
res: {"value": 64.2, "unit": "mm"}
